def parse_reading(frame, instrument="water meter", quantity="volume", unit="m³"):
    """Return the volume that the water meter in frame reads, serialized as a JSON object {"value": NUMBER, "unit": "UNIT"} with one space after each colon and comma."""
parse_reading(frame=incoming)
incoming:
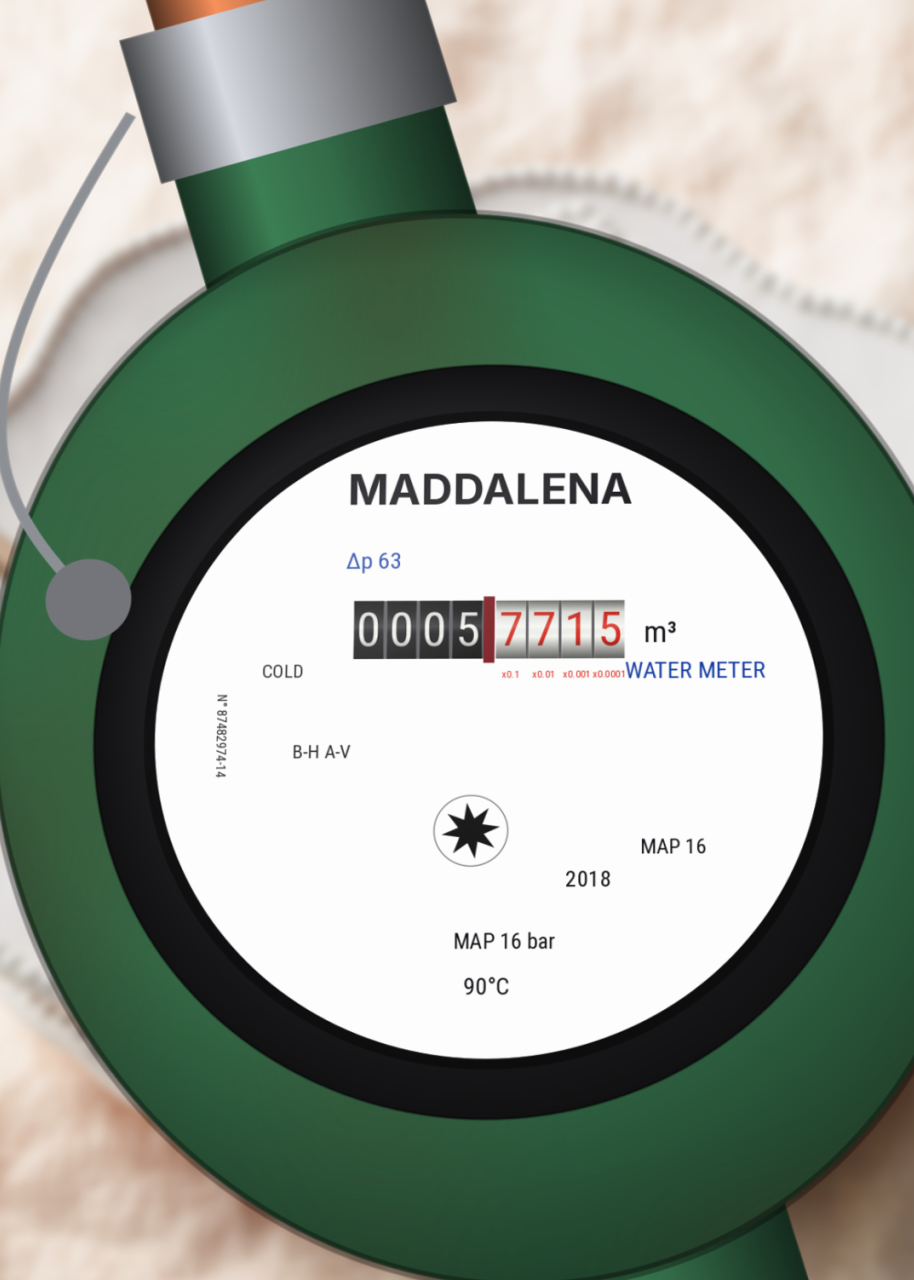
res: {"value": 5.7715, "unit": "m³"}
